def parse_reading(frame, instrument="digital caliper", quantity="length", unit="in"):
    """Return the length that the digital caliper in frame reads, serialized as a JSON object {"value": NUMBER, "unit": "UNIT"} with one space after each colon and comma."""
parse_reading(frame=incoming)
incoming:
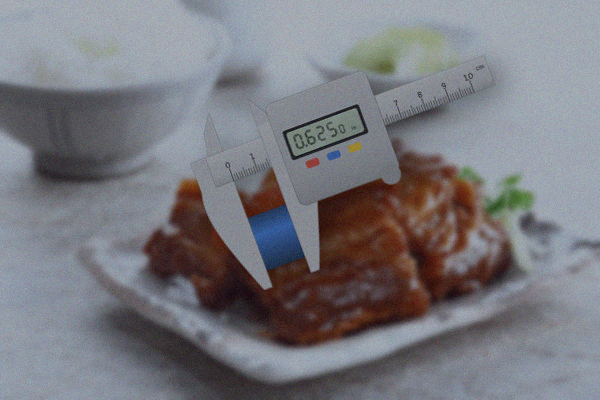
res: {"value": 0.6250, "unit": "in"}
